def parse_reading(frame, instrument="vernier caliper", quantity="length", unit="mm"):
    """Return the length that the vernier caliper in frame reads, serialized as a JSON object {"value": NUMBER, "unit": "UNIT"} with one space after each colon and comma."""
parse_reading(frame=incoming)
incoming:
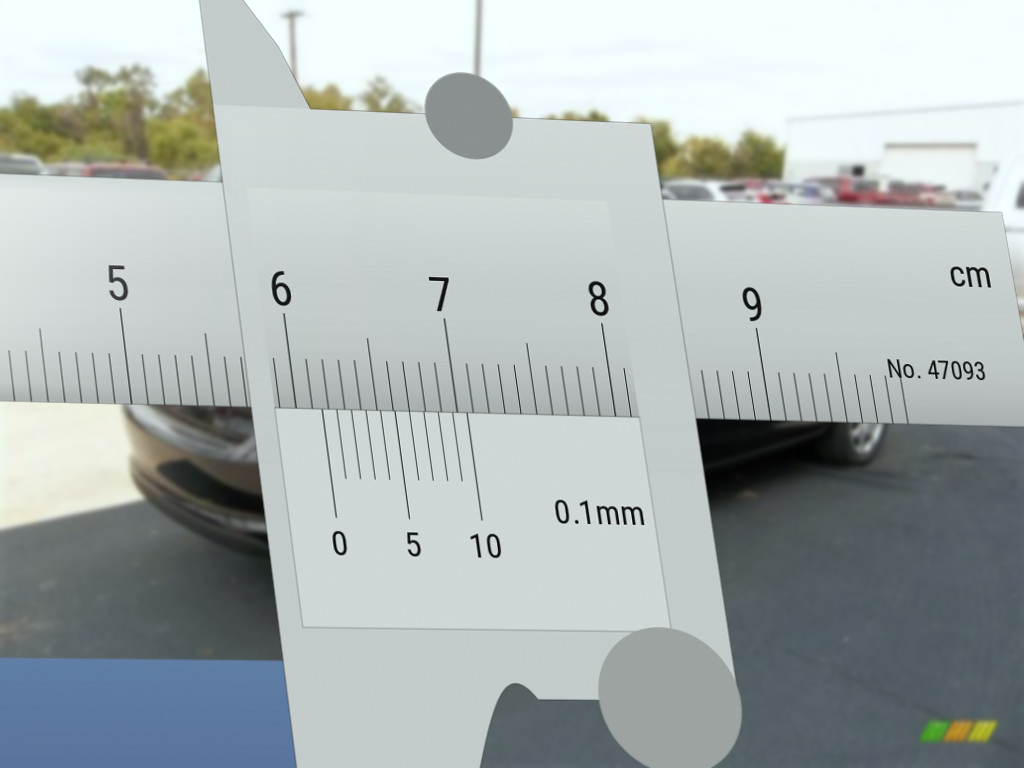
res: {"value": 61.6, "unit": "mm"}
